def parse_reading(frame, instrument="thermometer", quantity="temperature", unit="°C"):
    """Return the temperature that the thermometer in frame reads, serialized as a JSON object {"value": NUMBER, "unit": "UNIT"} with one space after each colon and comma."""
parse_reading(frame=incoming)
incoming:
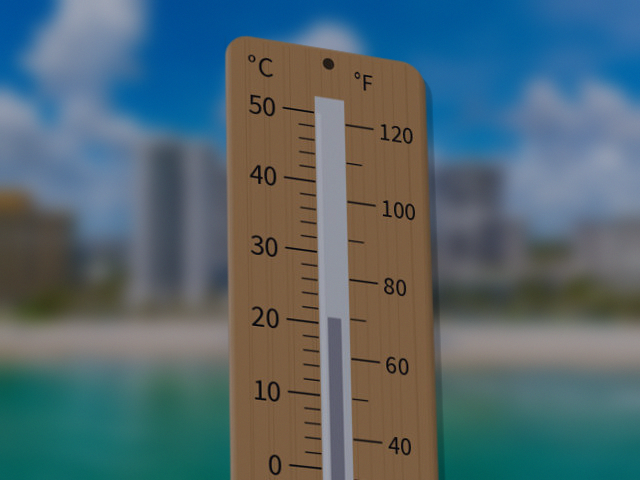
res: {"value": 21, "unit": "°C"}
